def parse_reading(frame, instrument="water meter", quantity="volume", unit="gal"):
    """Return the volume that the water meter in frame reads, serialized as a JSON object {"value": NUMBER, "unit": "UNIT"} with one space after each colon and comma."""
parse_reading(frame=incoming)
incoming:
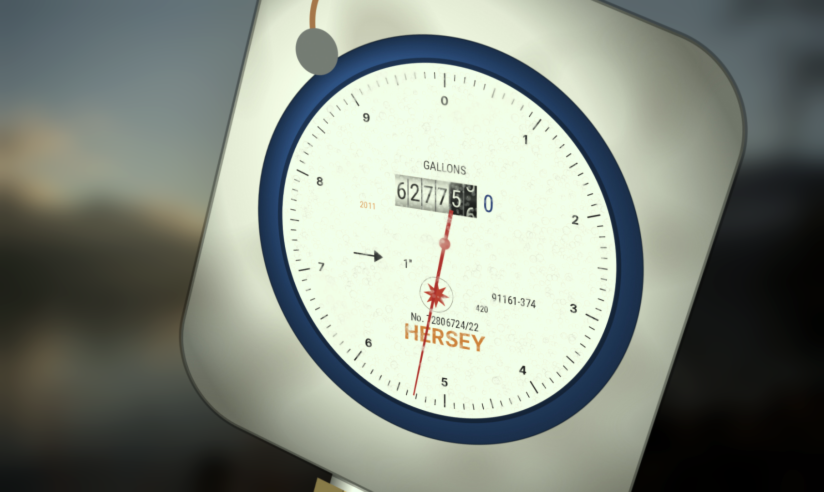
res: {"value": 6277555.3, "unit": "gal"}
